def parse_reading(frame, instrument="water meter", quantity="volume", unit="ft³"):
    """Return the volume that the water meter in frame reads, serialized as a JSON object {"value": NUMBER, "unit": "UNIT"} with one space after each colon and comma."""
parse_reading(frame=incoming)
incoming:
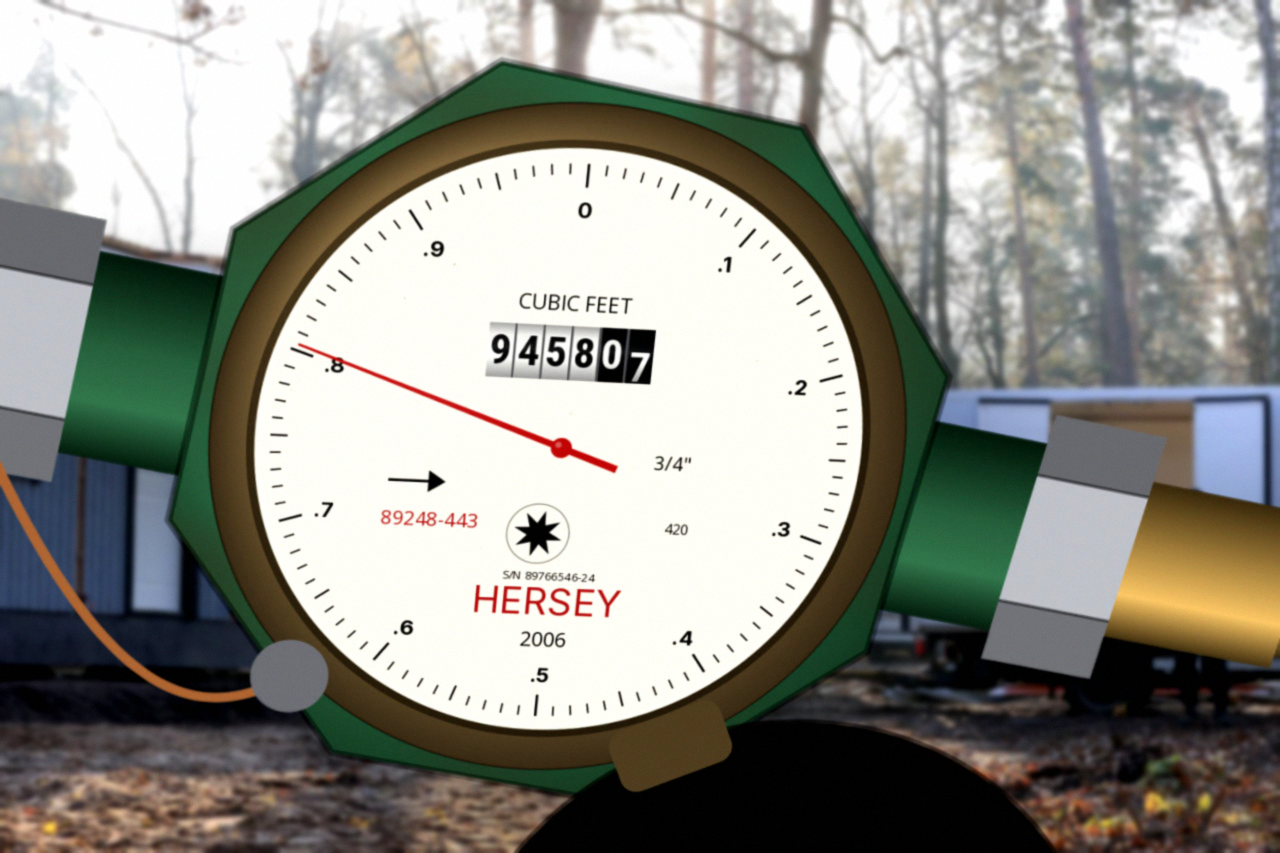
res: {"value": 945806.80, "unit": "ft³"}
